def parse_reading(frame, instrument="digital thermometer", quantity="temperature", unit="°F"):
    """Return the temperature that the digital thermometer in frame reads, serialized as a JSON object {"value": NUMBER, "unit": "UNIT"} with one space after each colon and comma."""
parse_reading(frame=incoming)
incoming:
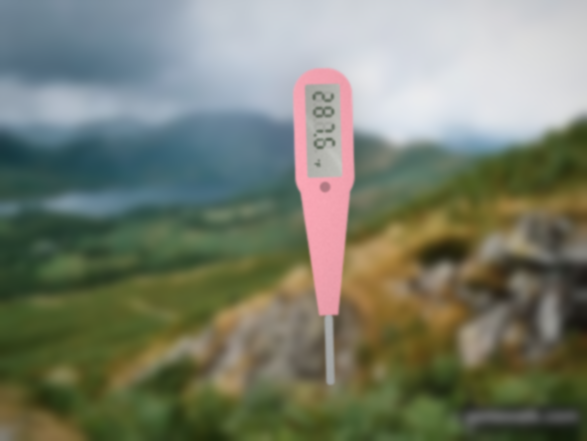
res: {"value": 287.6, "unit": "°F"}
